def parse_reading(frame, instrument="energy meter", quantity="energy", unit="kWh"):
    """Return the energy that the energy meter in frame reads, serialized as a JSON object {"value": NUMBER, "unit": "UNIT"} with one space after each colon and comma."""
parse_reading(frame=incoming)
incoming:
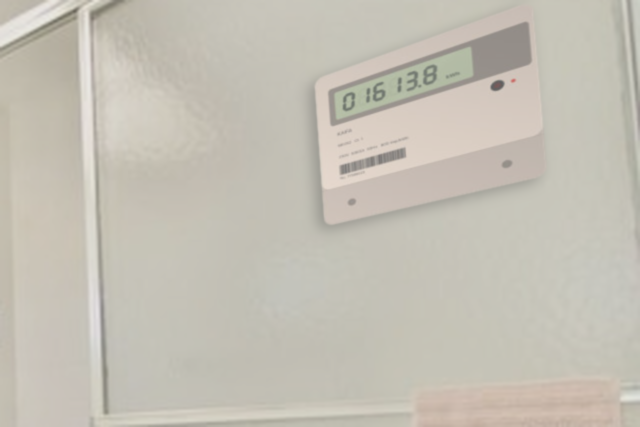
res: {"value": 1613.8, "unit": "kWh"}
